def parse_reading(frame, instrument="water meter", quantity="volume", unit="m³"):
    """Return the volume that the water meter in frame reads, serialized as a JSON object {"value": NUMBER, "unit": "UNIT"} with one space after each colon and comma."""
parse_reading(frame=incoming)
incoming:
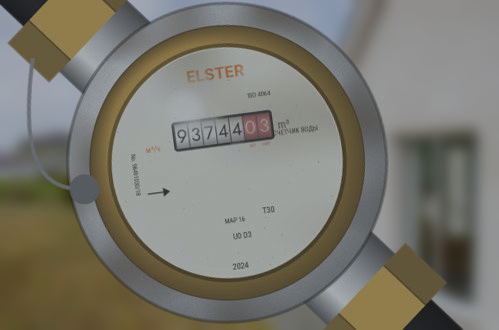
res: {"value": 93744.03, "unit": "m³"}
